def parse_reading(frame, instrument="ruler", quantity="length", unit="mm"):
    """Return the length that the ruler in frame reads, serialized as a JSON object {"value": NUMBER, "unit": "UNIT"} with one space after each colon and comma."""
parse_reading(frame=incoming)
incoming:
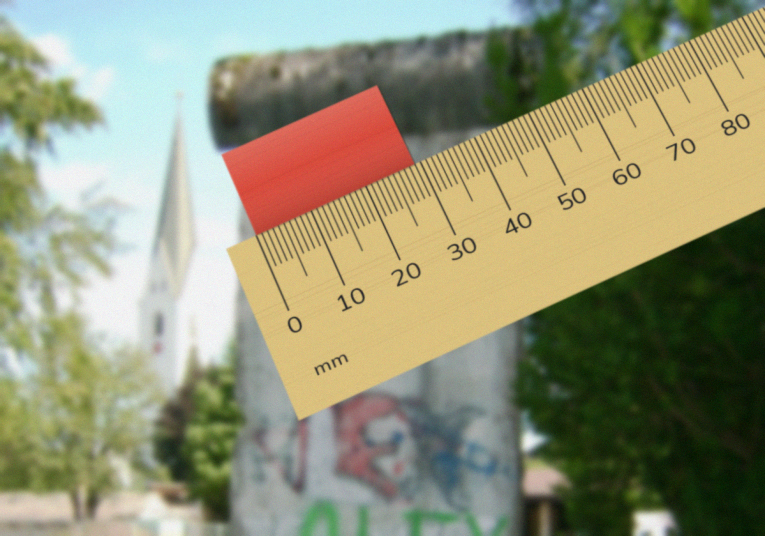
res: {"value": 29, "unit": "mm"}
